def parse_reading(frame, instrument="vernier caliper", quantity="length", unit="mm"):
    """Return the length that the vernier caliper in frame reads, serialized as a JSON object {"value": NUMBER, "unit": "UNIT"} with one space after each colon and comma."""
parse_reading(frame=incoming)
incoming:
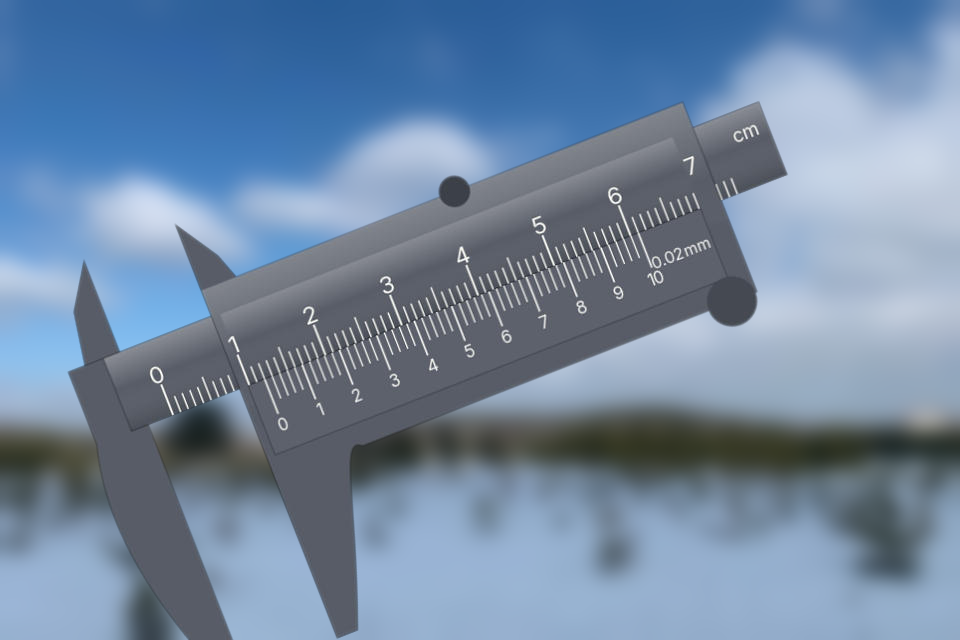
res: {"value": 12.0, "unit": "mm"}
